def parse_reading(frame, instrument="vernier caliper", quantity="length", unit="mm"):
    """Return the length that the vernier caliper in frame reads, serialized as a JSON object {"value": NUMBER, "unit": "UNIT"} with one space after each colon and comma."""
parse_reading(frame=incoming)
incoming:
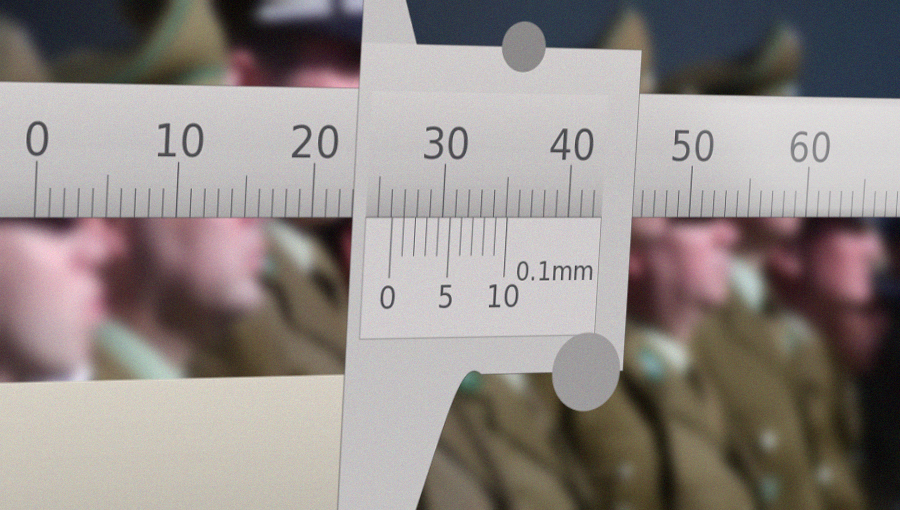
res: {"value": 26.1, "unit": "mm"}
